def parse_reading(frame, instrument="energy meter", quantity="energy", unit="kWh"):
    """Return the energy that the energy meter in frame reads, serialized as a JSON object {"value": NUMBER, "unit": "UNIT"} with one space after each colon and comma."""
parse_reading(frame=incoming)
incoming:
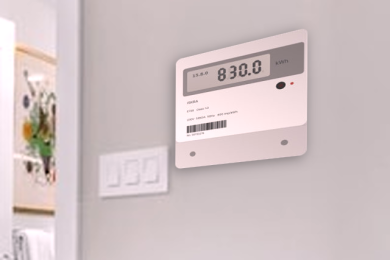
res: {"value": 830.0, "unit": "kWh"}
